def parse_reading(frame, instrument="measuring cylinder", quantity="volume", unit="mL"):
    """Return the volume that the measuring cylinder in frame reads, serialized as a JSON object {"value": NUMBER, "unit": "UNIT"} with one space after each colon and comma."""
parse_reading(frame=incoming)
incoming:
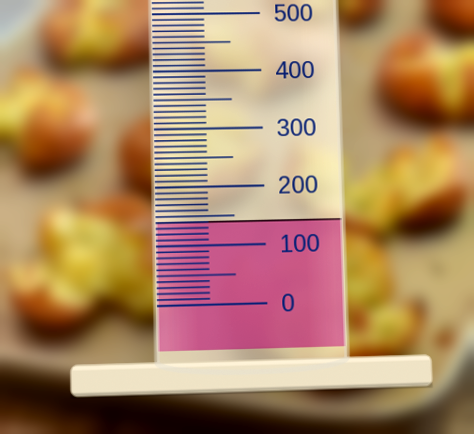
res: {"value": 140, "unit": "mL"}
